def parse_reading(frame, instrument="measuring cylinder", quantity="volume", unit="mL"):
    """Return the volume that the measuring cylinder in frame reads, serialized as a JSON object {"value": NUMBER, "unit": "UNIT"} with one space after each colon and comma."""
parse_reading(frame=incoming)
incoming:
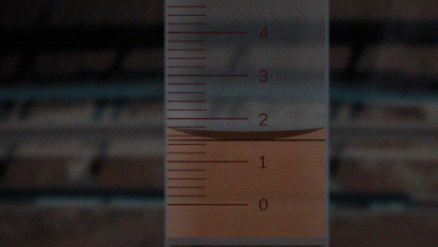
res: {"value": 1.5, "unit": "mL"}
